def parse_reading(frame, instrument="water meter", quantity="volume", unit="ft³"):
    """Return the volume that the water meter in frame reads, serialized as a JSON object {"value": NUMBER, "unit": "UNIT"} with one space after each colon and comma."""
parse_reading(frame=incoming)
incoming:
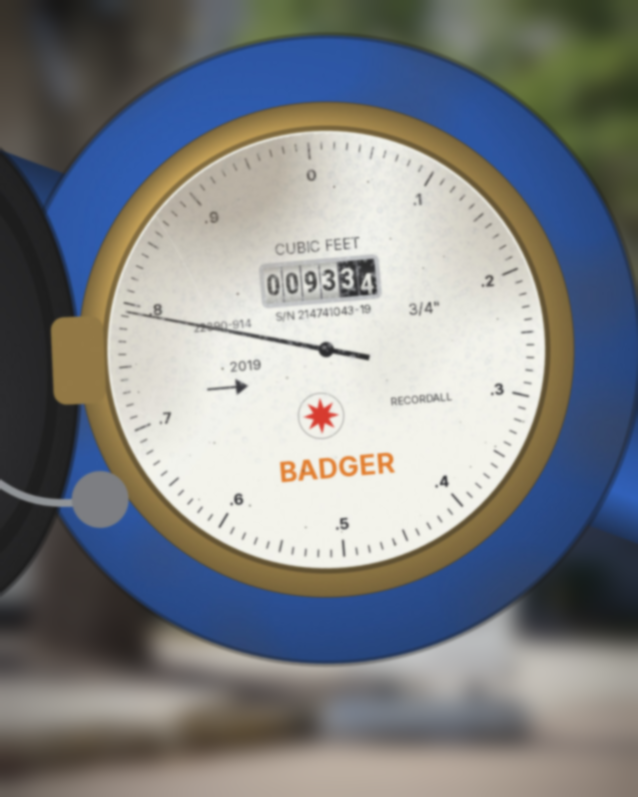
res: {"value": 9333.79, "unit": "ft³"}
